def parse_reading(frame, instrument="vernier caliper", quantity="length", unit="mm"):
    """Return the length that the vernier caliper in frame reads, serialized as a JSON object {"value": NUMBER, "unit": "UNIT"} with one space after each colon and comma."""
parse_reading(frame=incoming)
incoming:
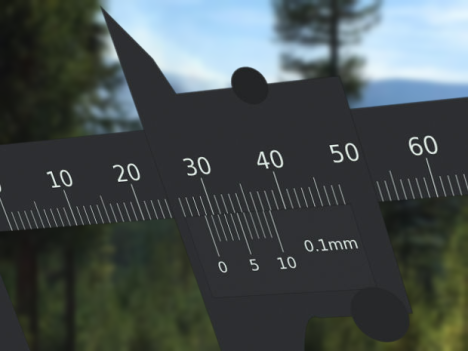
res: {"value": 28.8, "unit": "mm"}
